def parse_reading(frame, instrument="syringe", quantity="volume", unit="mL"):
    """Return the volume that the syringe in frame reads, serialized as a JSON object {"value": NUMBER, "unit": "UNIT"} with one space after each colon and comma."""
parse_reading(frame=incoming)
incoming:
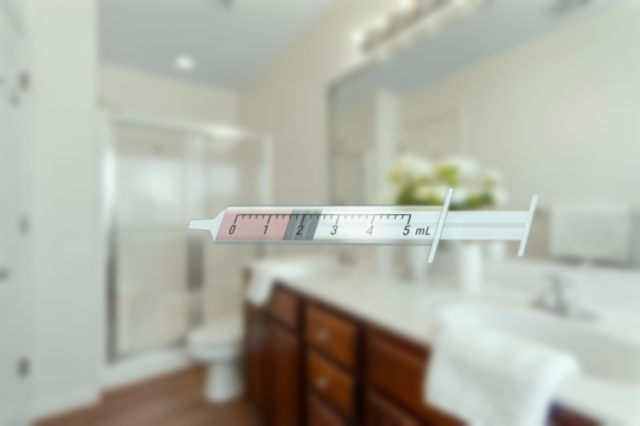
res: {"value": 1.6, "unit": "mL"}
